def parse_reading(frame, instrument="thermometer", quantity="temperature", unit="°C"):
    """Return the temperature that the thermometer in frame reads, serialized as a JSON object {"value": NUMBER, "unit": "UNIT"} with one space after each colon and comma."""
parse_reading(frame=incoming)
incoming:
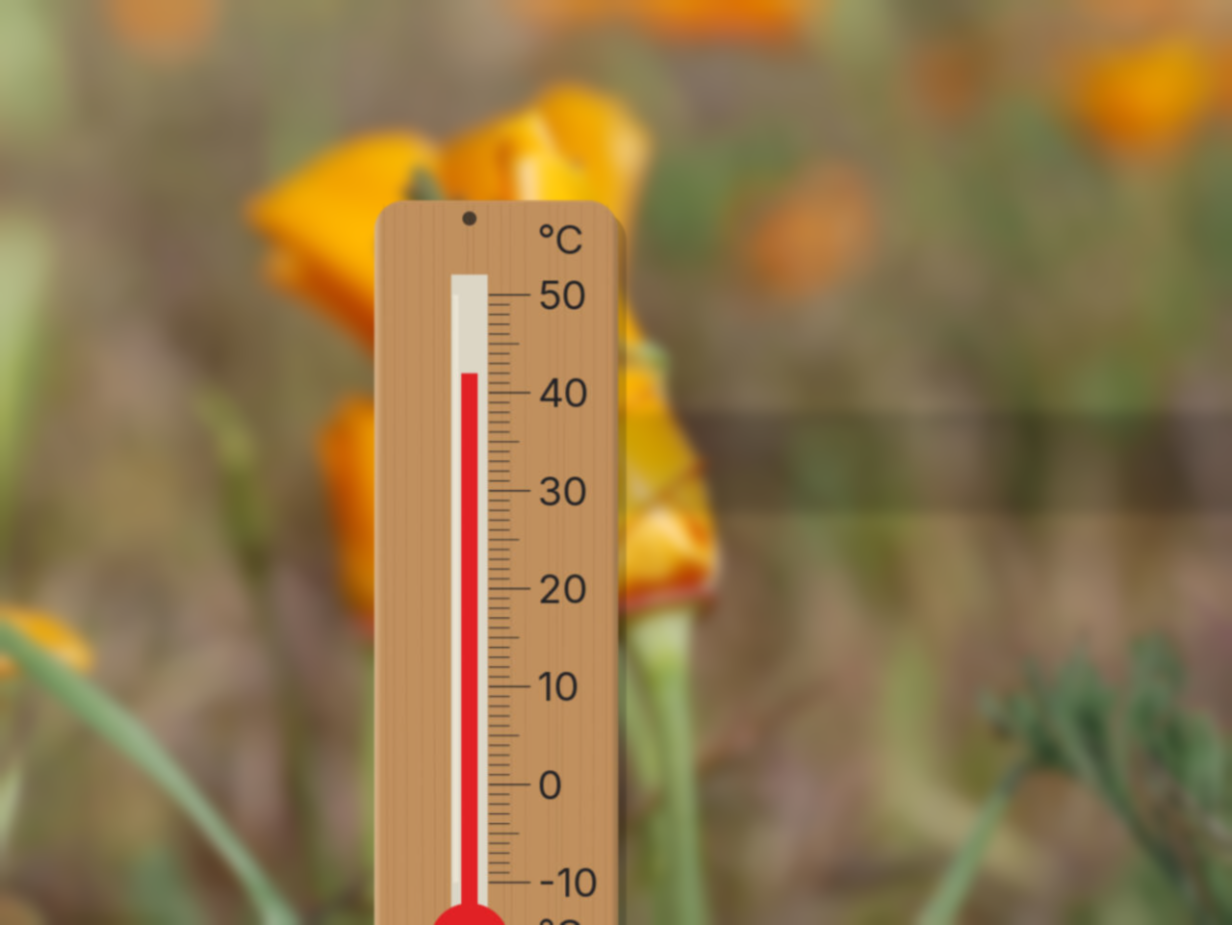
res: {"value": 42, "unit": "°C"}
